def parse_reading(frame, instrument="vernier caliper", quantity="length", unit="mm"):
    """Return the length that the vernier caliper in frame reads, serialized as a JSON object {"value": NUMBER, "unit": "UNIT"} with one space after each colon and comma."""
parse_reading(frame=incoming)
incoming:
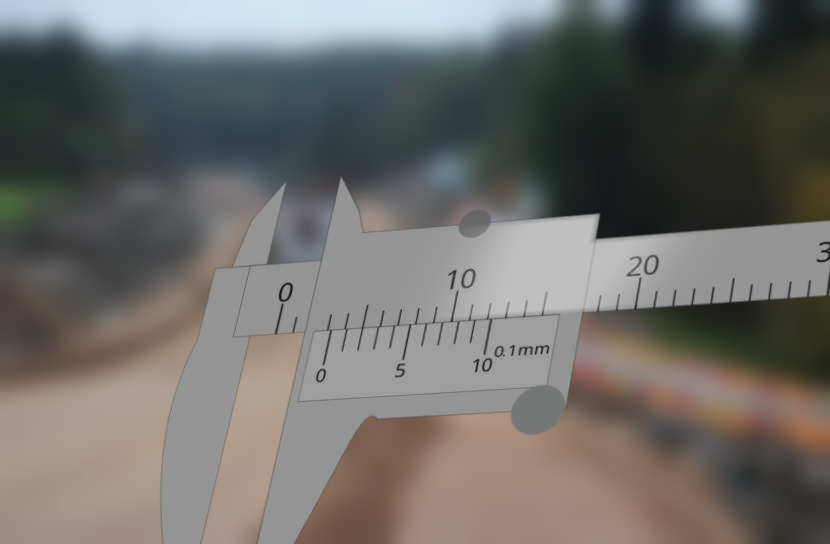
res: {"value": 3.2, "unit": "mm"}
